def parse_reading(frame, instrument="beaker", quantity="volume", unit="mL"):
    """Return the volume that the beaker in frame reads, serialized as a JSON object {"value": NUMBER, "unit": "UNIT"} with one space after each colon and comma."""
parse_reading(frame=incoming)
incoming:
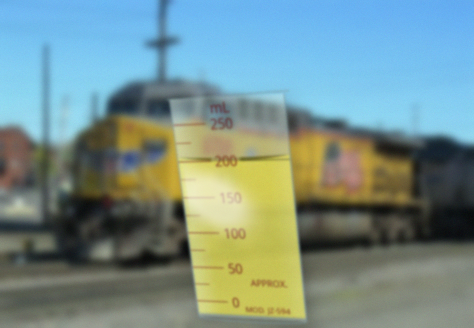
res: {"value": 200, "unit": "mL"}
